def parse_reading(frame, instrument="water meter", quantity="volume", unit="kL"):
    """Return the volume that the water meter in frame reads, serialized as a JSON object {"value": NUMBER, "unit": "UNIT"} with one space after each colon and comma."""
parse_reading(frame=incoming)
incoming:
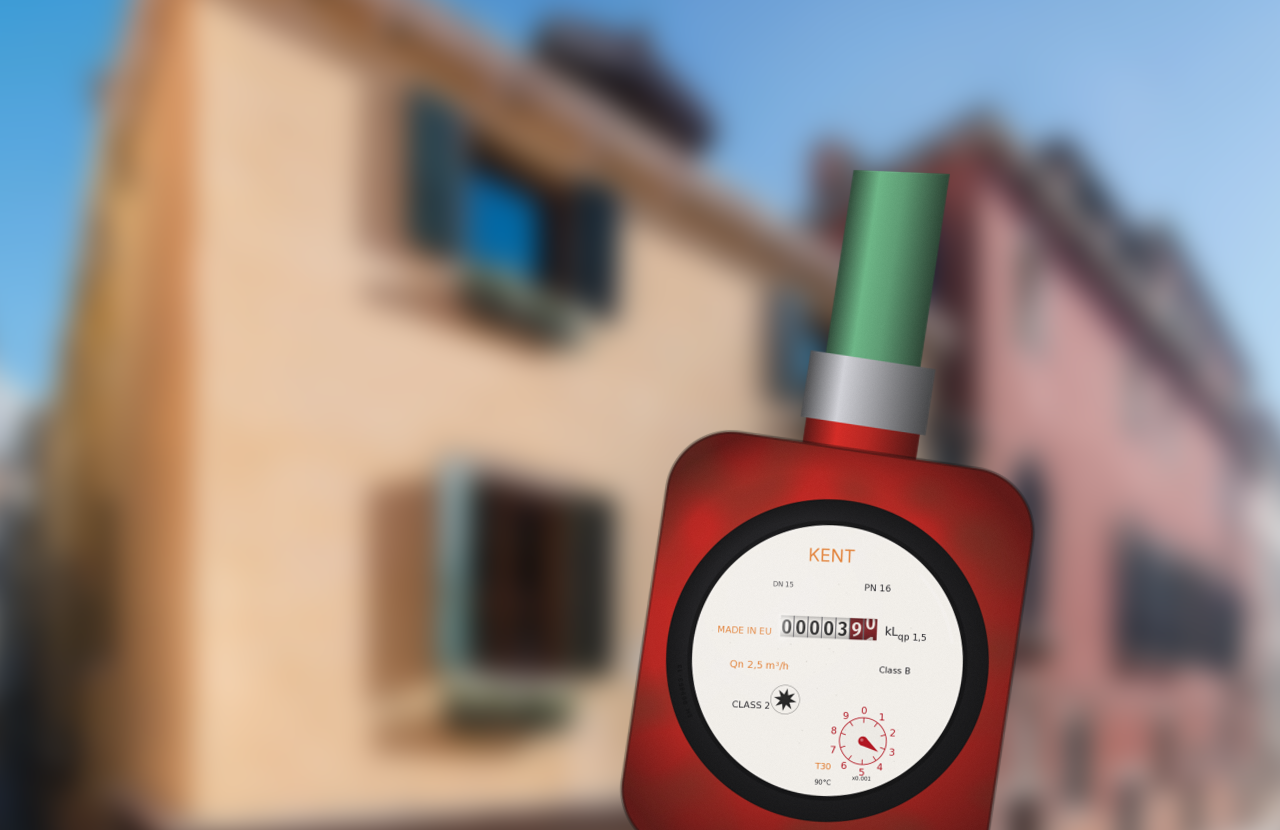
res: {"value": 3.903, "unit": "kL"}
